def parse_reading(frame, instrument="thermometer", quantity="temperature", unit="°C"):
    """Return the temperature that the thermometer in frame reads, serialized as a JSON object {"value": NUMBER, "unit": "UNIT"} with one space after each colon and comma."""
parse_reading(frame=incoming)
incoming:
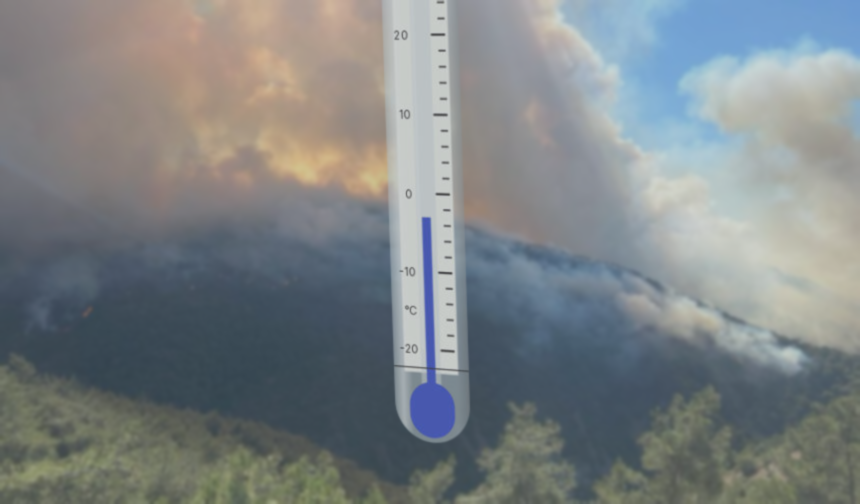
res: {"value": -3, "unit": "°C"}
